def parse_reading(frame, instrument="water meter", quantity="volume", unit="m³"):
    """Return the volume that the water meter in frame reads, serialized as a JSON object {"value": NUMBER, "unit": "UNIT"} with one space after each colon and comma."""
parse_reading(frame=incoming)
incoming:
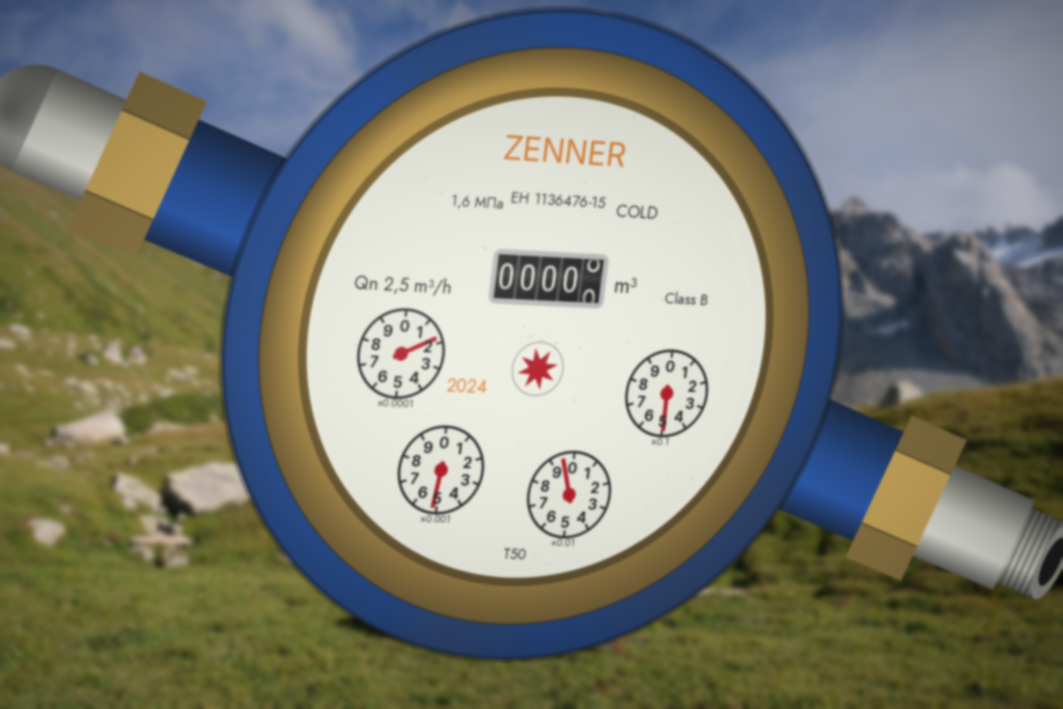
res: {"value": 8.4951, "unit": "m³"}
